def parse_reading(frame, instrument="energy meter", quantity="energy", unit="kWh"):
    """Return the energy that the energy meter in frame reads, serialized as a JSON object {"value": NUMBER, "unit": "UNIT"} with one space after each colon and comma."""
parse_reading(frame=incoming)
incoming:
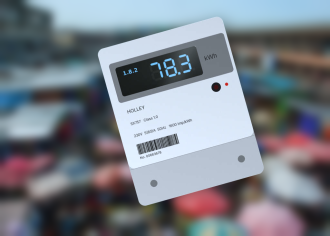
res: {"value": 78.3, "unit": "kWh"}
